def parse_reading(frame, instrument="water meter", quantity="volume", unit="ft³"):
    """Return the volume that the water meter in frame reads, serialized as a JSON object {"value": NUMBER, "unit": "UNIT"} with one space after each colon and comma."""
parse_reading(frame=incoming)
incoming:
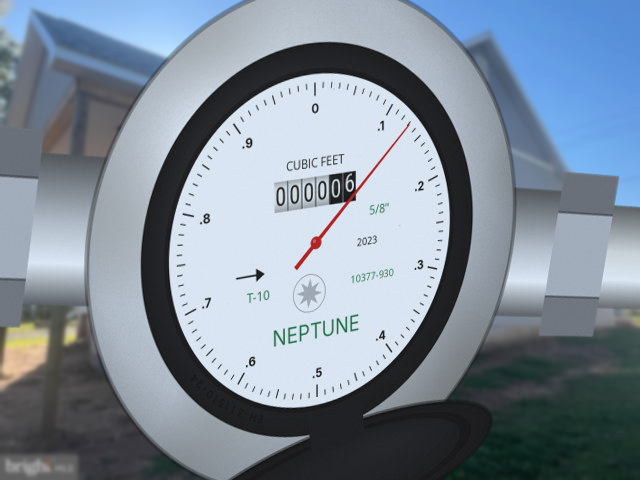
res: {"value": 6.13, "unit": "ft³"}
